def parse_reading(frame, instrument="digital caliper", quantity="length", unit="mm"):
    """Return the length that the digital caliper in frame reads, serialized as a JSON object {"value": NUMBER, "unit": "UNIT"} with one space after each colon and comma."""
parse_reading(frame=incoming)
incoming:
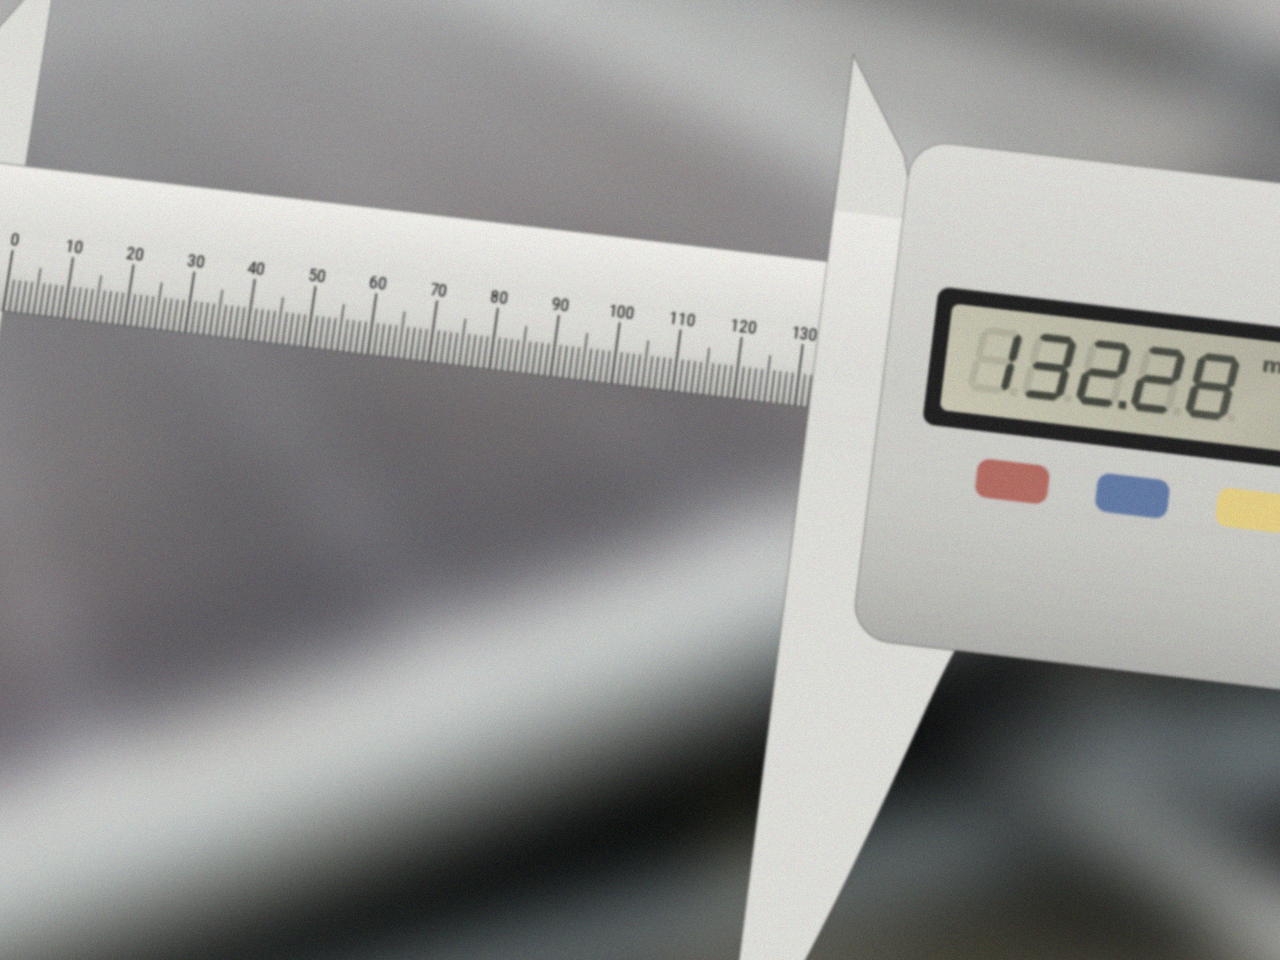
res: {"value": 132.28, "unit": "mm"}
